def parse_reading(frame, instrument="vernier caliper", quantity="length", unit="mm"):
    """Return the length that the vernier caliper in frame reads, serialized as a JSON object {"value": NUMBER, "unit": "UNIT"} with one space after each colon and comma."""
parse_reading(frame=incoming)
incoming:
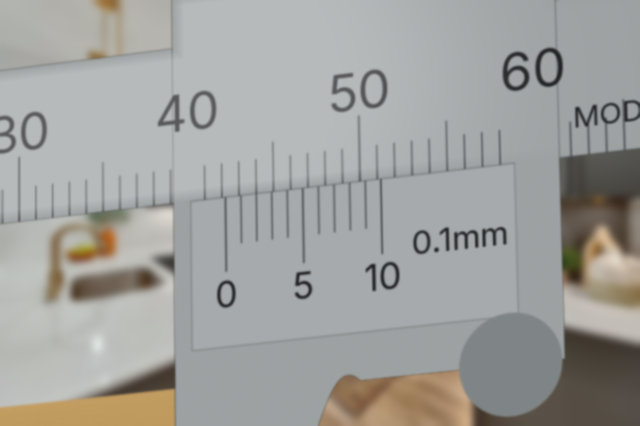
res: {"value": 42.2, "unit": "mm"}
